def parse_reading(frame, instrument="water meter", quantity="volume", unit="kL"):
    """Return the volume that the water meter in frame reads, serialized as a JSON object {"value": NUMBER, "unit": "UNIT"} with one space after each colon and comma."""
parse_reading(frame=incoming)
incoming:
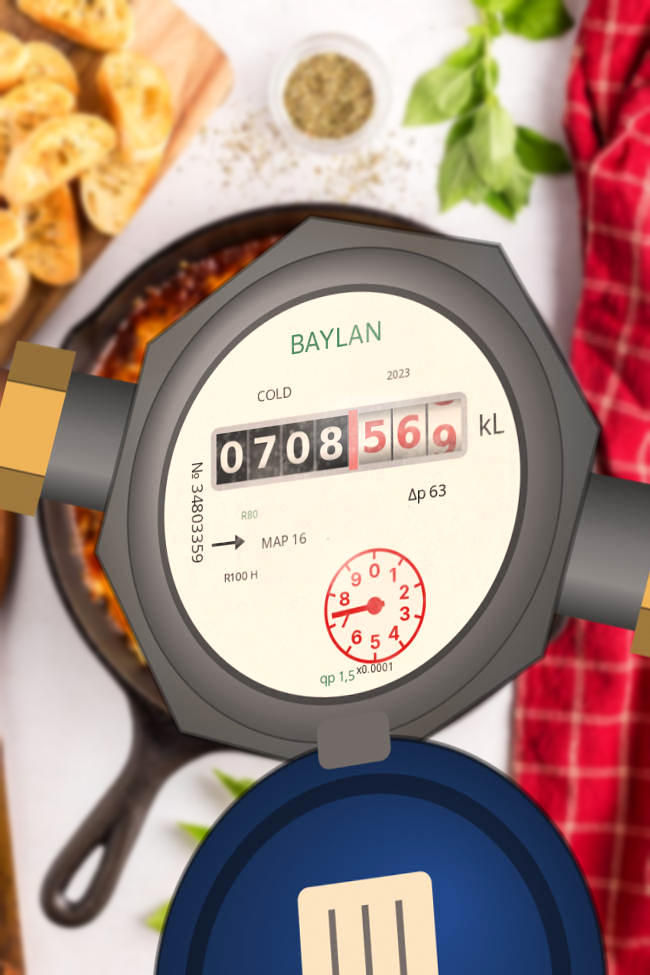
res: {"value": 708.5687, "unit": "kL"}
